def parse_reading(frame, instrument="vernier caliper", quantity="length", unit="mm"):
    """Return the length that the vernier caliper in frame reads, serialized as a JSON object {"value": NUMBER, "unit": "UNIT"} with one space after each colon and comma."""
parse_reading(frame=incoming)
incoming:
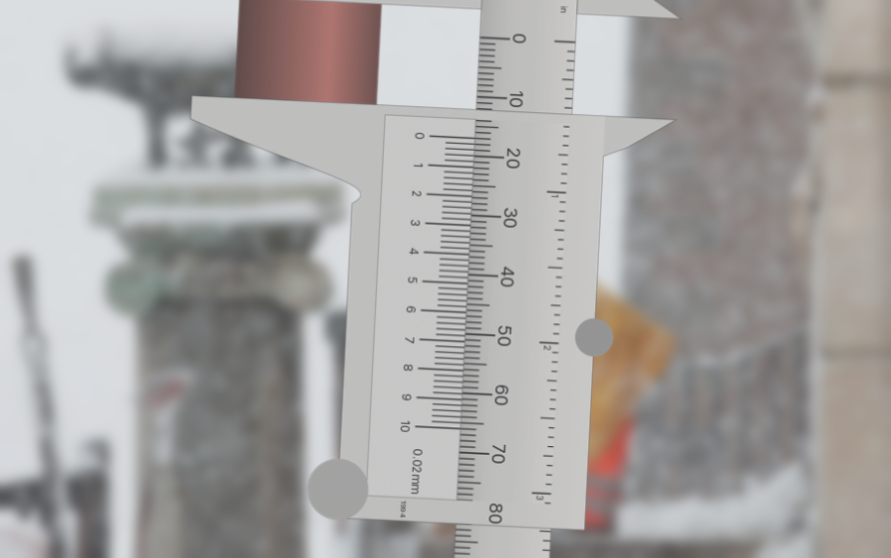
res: {"value": 17.0, "unit": "mm"}
